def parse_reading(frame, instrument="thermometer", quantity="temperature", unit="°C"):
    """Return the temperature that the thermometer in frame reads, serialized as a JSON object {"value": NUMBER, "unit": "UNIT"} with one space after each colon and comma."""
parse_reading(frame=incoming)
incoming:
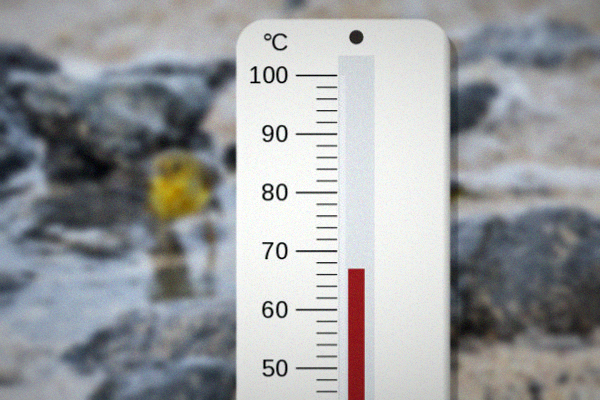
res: {"value": 67, "unit": "°C"}
